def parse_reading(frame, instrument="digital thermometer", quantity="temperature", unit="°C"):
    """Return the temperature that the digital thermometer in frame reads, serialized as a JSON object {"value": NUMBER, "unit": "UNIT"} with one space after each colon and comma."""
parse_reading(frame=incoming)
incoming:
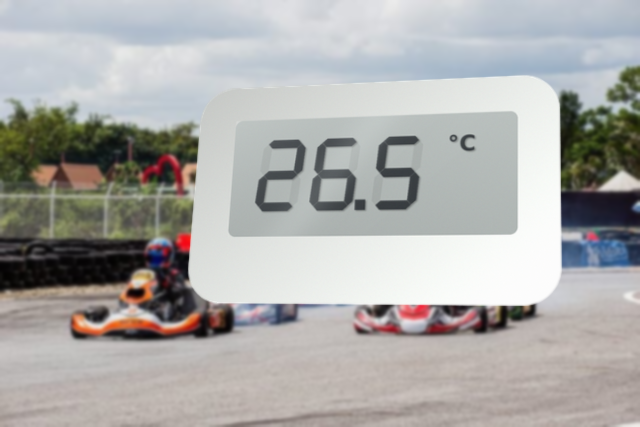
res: {"value": 26.5, "unit": "°C"}
